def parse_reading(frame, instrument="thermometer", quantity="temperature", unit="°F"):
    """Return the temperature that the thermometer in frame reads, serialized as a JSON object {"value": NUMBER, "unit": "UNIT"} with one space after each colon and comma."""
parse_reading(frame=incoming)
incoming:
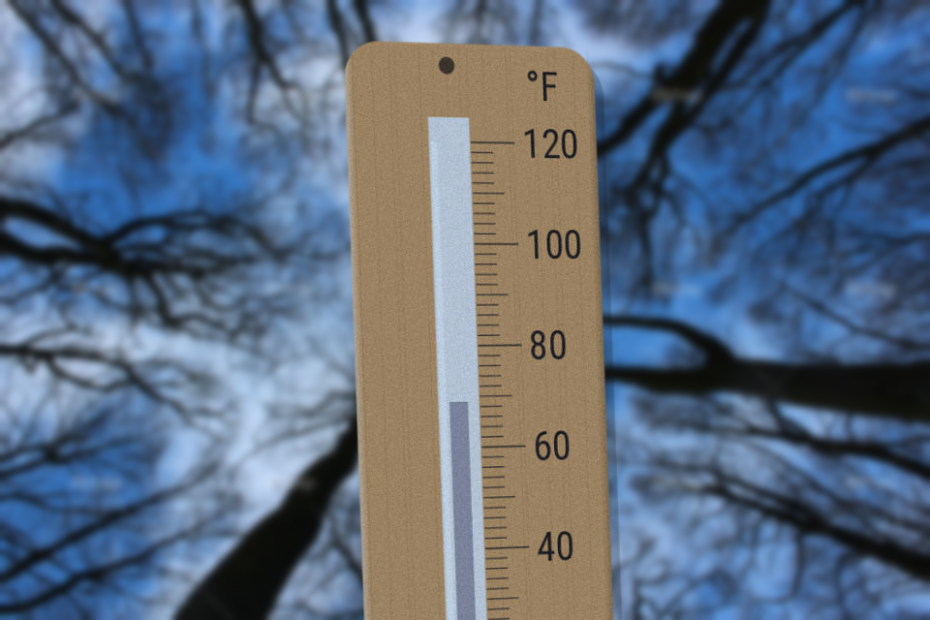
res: {"value": 69, "unit": "°F"}
